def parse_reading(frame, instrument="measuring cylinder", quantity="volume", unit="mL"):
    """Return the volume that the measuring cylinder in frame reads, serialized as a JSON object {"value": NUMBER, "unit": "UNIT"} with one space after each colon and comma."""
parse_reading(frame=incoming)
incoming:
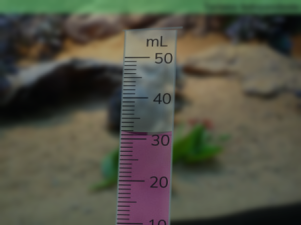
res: {"value": 31, "unit": "mL"}
